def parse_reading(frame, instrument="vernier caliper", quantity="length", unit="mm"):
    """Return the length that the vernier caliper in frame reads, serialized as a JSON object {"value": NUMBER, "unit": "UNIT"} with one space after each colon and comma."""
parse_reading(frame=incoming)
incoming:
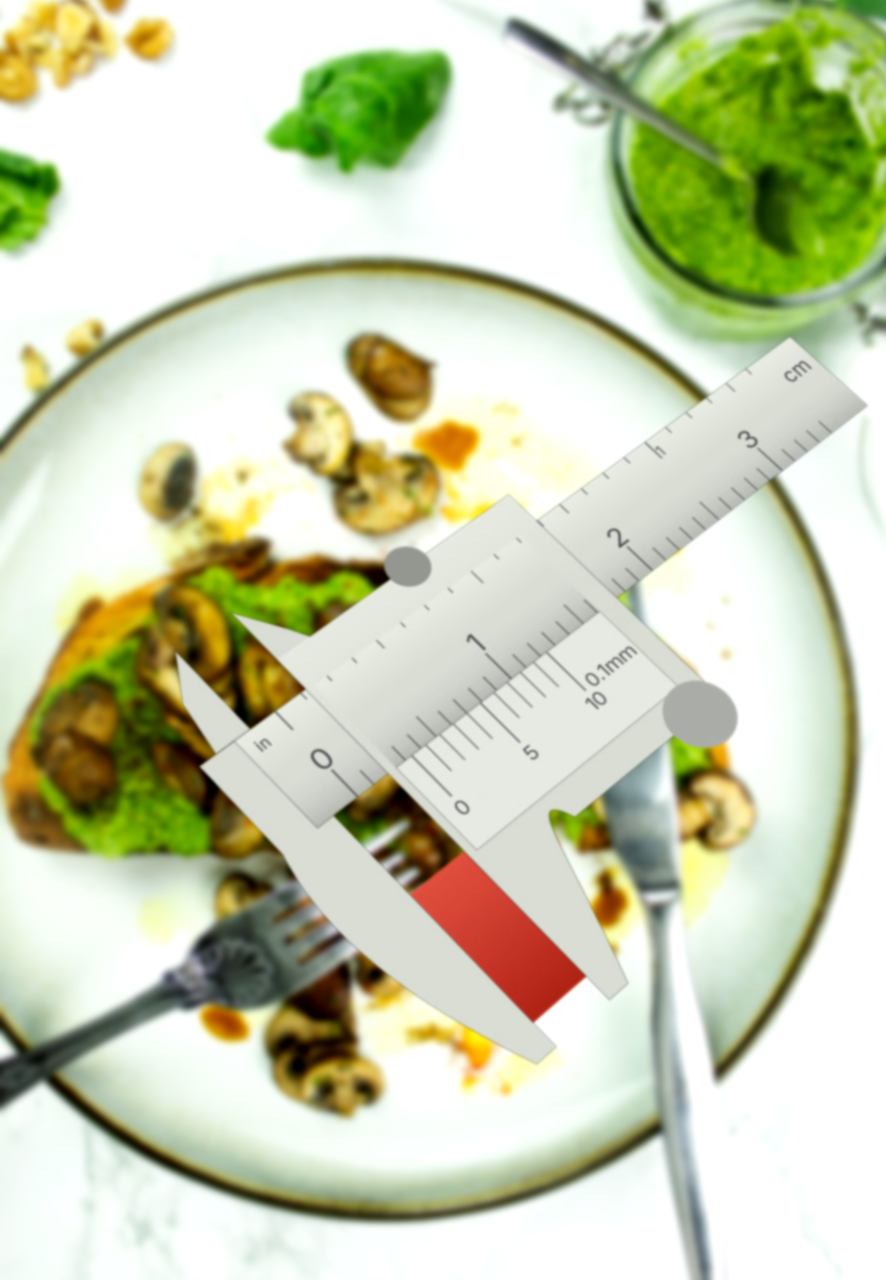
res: {"value": 3.4, "unit": "mm"}
